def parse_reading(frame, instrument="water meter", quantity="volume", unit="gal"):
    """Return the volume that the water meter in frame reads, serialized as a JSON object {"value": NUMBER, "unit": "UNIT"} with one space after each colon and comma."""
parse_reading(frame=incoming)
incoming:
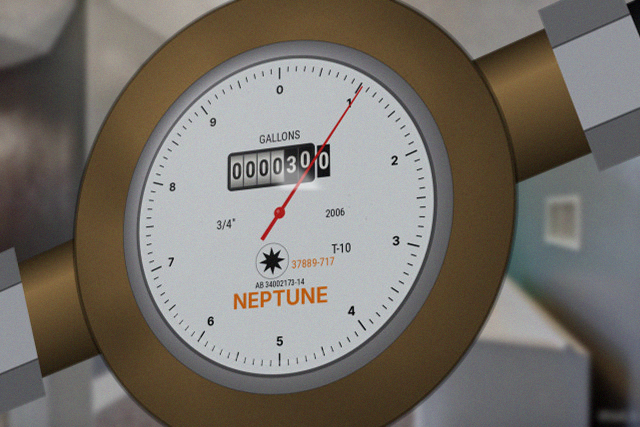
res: {"value": 301.0, "unit": "gal"}
